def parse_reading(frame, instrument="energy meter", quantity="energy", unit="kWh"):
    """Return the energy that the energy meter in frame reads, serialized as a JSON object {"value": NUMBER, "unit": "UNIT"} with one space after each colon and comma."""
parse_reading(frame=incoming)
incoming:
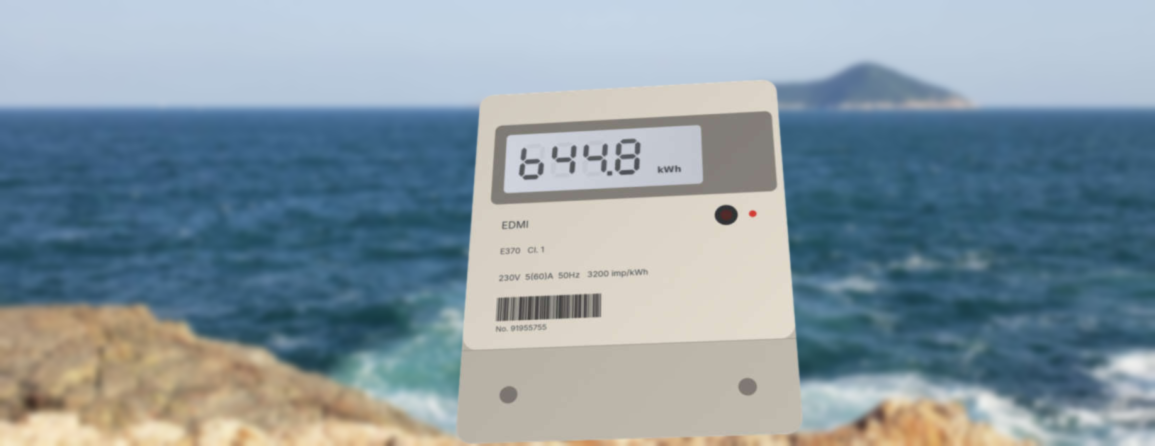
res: {"value": 644.8, "unit": "kWh"}
